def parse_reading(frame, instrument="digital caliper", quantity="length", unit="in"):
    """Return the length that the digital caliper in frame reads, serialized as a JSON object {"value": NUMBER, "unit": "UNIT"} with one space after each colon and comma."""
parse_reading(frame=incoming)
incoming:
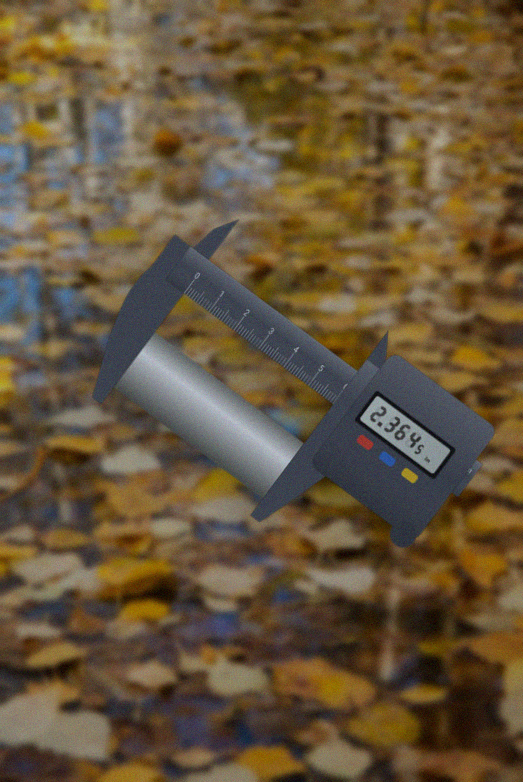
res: {"value": 2.3645, "unit": "in"}
